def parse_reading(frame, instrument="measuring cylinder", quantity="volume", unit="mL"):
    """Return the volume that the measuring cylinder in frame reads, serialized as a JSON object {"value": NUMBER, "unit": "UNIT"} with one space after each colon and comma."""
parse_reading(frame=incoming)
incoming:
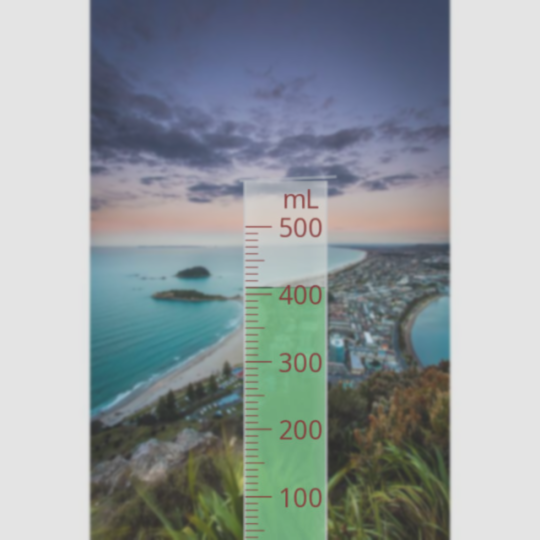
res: {"value": 410, "unit": "mL"}
